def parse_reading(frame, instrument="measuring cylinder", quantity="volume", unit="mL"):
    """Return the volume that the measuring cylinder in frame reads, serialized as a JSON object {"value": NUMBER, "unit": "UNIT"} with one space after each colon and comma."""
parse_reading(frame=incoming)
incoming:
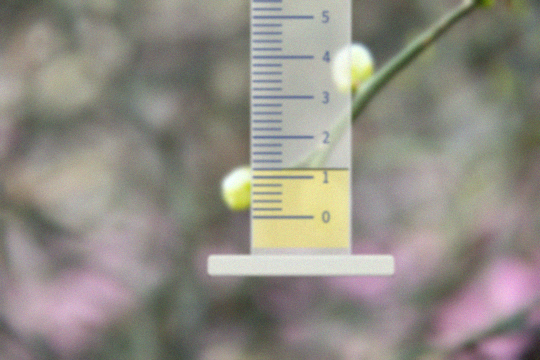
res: {"value": 1.2, "unit": "mL"}
